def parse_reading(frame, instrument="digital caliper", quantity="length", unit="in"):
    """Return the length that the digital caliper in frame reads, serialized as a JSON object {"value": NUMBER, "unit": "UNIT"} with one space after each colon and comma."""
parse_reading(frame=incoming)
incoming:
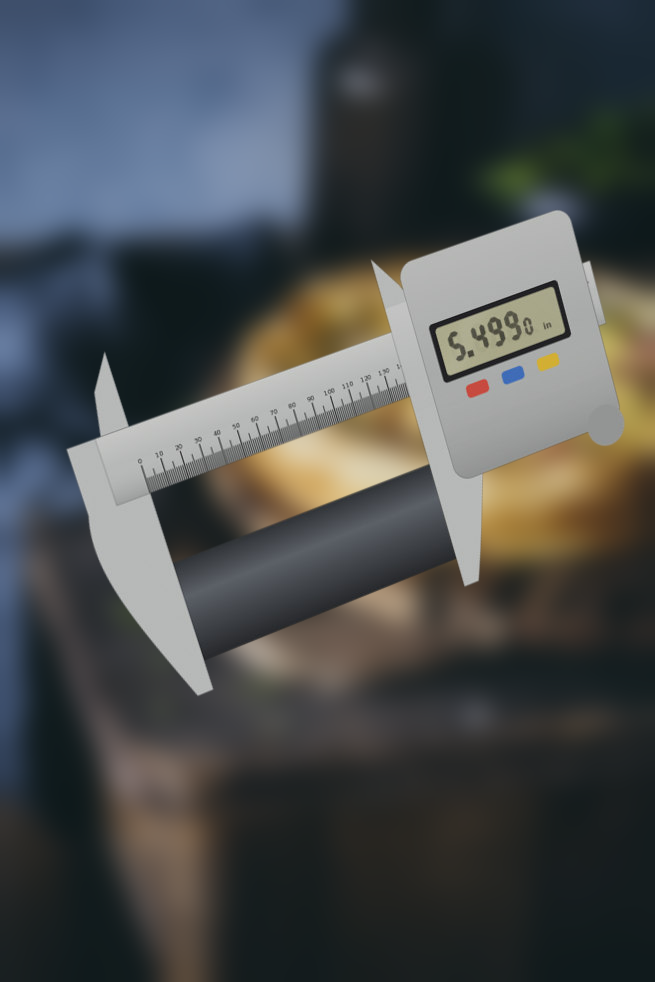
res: {"value": 5.4990, "unit": "in"}
